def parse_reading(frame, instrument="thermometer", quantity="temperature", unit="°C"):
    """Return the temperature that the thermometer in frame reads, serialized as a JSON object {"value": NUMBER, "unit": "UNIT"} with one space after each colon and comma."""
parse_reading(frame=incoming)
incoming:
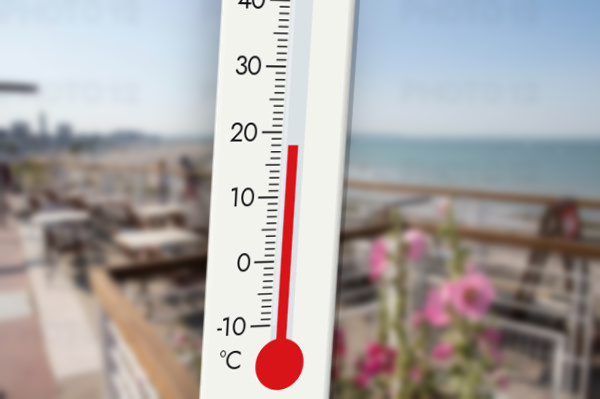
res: {"value": 18, "unit": "°C"}
